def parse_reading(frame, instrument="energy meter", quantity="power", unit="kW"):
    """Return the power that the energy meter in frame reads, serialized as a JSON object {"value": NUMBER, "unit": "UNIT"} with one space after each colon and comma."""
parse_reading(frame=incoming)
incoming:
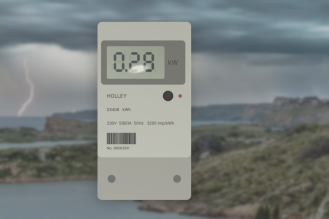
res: {"value": 0.28, "unit": "kW"}
